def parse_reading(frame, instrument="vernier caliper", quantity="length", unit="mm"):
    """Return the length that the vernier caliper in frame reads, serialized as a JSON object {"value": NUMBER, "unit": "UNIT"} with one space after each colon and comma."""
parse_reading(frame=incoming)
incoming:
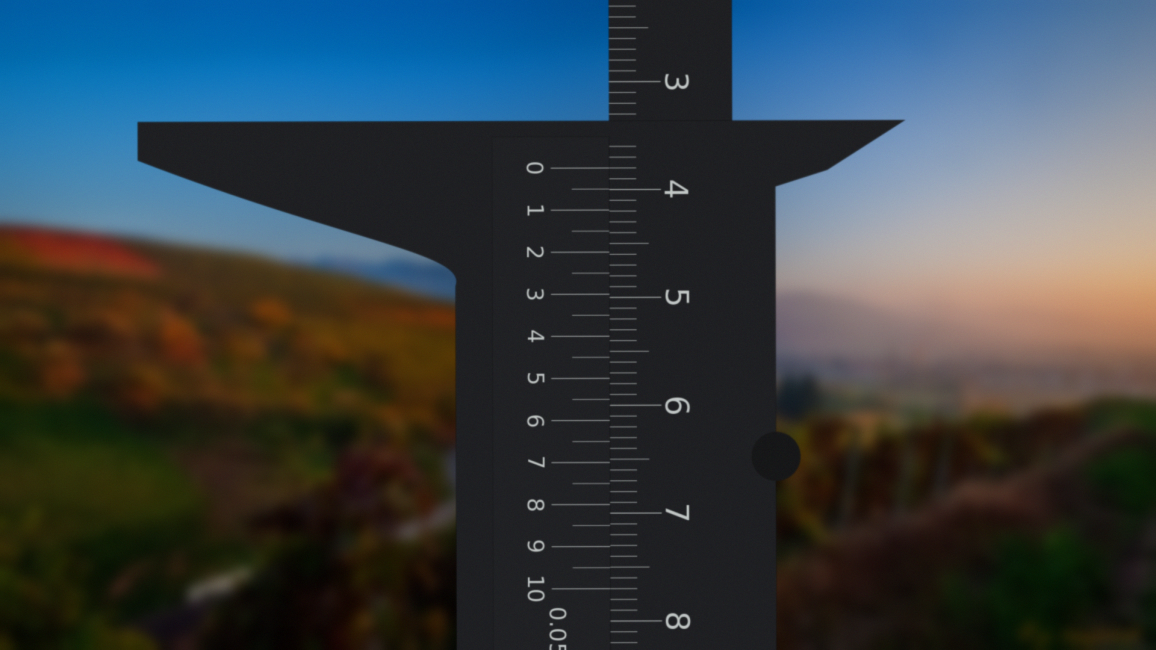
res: {"value": 38.0, "unit": "mm"}
